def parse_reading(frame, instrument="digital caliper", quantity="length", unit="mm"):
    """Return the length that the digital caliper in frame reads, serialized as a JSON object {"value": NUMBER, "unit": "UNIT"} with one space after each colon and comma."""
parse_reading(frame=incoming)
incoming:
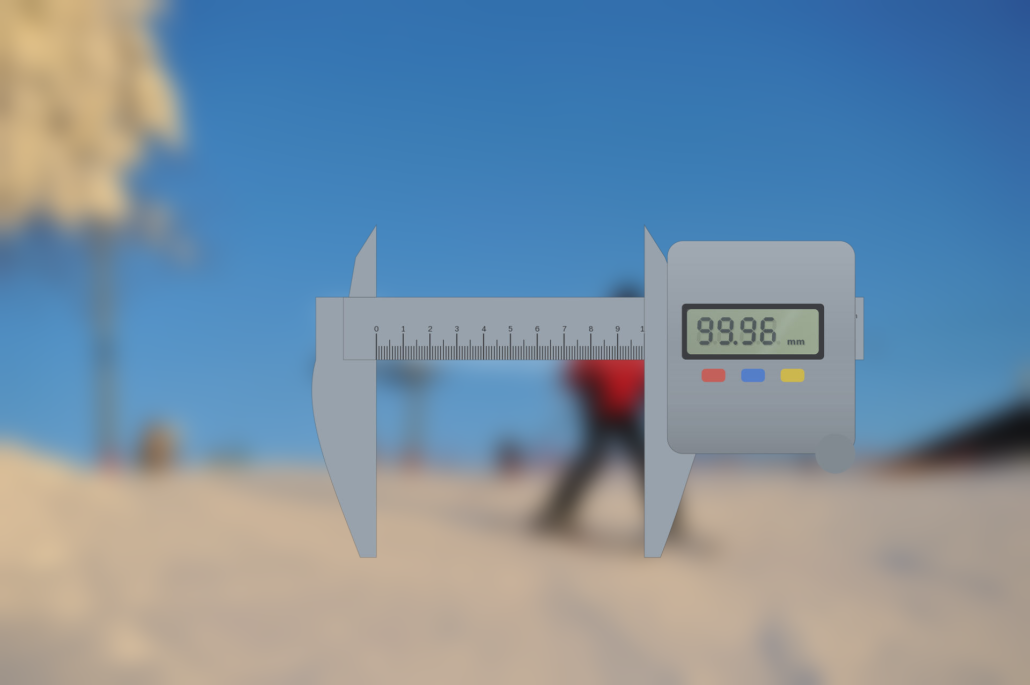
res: {"value": 99.96, "unit": "mm"}
